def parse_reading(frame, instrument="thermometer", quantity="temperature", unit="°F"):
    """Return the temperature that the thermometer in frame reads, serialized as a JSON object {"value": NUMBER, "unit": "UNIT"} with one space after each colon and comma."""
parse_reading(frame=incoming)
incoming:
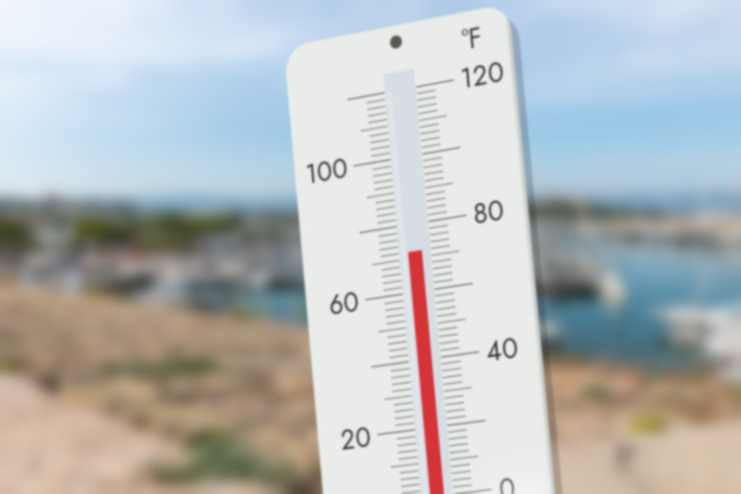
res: {"value": 72, "unit": "°F"}
